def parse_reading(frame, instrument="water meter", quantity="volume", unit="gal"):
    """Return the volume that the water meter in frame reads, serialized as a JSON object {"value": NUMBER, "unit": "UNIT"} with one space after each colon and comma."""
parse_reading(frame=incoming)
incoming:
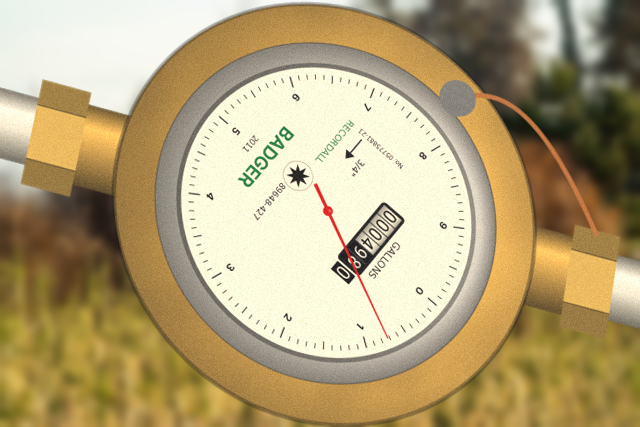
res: {"value": 4980.7, "unit": "gal"}
